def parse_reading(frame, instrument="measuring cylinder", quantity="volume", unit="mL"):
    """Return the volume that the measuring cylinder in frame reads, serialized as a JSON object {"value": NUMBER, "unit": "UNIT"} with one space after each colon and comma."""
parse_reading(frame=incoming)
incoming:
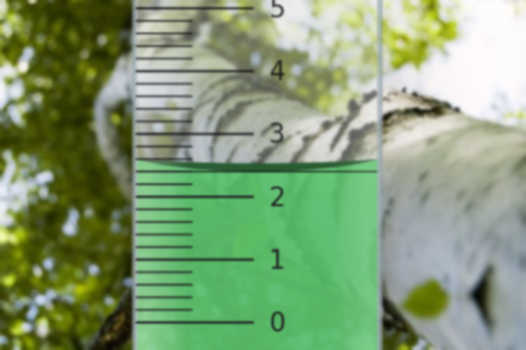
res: {"value": 2.4, "unit": "mL"}
